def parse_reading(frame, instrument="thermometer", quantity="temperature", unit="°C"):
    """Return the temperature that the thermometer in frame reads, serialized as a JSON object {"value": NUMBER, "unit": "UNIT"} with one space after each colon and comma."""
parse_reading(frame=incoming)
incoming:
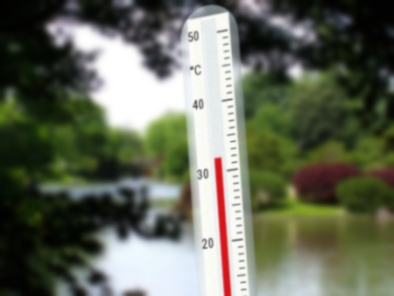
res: {"value": 32, "unit": "°C"}
